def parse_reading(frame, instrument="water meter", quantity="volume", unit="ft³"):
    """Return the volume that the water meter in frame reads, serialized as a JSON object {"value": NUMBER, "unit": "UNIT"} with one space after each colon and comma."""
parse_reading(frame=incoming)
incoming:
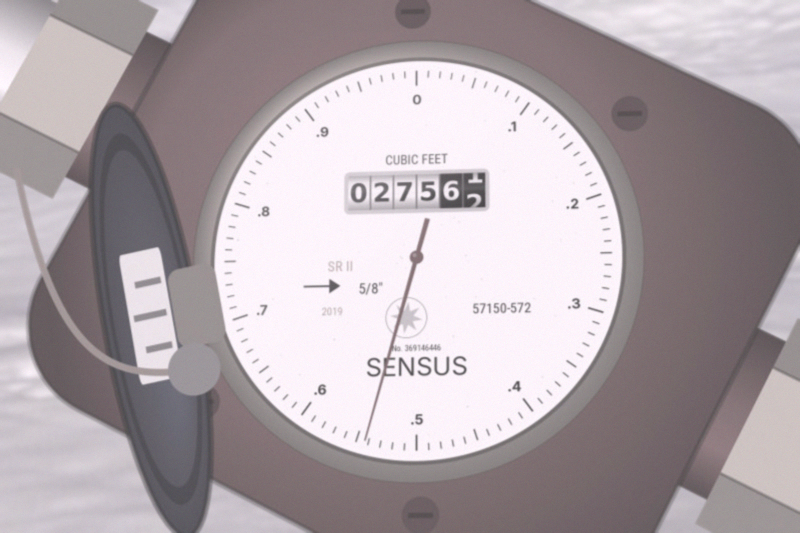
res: {"value": 27561.54, "unit": "ft³"}
